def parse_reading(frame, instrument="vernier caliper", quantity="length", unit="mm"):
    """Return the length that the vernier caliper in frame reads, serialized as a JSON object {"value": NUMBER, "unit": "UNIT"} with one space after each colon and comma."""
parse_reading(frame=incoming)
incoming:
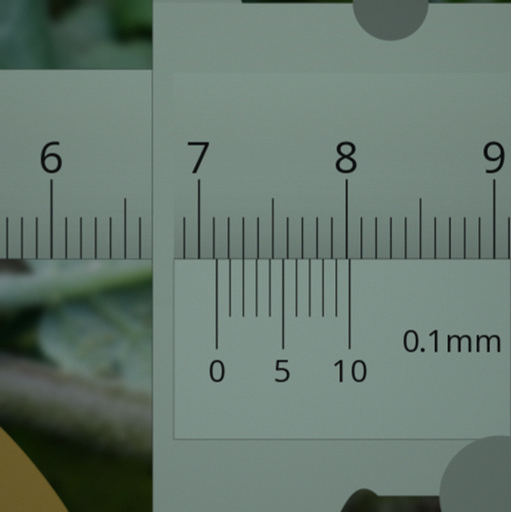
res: {"value": 71.2, "unit": "mm"}
